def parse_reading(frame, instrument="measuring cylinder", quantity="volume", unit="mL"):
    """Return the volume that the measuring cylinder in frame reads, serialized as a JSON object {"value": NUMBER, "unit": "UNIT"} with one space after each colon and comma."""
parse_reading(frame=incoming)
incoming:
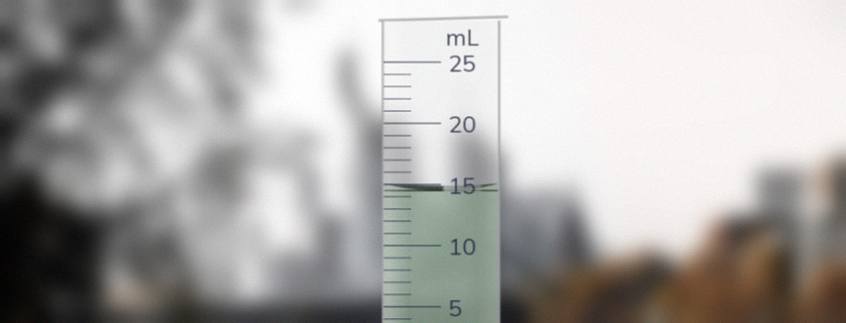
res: {"value": 14.5, "unit": "mL"}
